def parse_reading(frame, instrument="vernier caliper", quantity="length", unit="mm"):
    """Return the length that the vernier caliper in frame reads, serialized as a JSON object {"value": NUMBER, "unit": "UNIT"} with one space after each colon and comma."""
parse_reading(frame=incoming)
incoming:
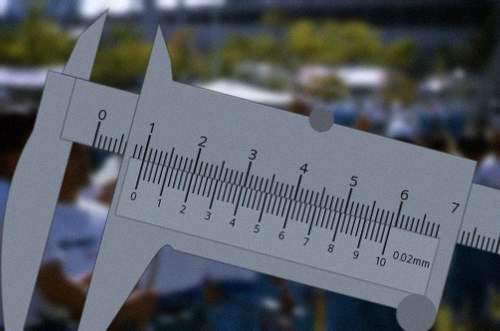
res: {"value": 10.0, "unit": "mm"}
